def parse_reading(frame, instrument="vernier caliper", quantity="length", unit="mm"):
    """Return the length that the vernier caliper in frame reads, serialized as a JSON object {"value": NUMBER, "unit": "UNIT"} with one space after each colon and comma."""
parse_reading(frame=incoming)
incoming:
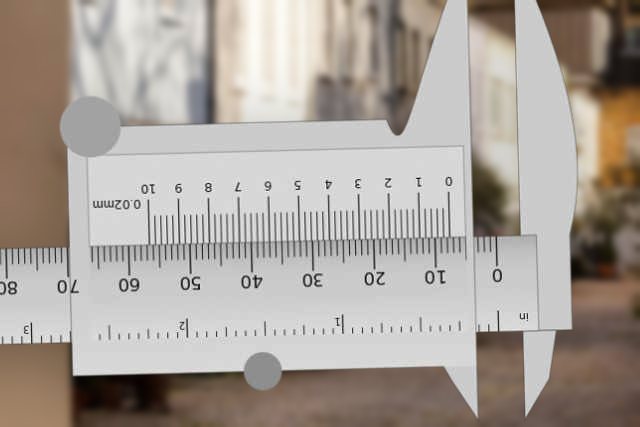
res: {"value": 7.6, "unit": "mm"}
